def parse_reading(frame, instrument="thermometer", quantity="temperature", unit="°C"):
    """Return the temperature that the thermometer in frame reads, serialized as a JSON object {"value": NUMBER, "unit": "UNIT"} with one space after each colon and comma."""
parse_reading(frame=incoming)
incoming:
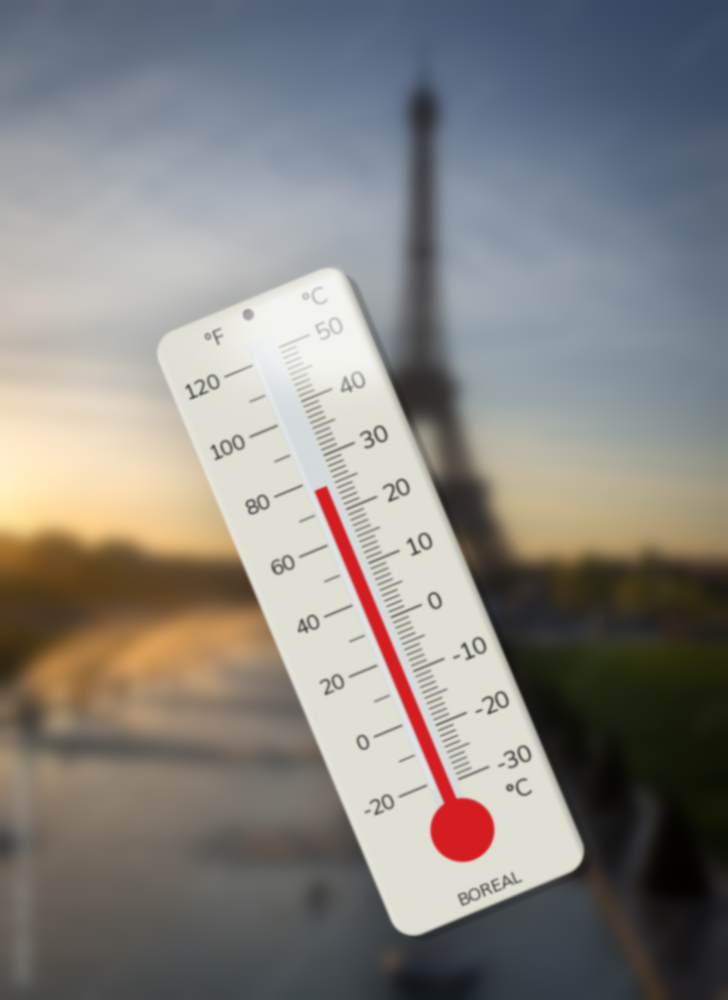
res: {"value": 25, "unit": "°C"}
